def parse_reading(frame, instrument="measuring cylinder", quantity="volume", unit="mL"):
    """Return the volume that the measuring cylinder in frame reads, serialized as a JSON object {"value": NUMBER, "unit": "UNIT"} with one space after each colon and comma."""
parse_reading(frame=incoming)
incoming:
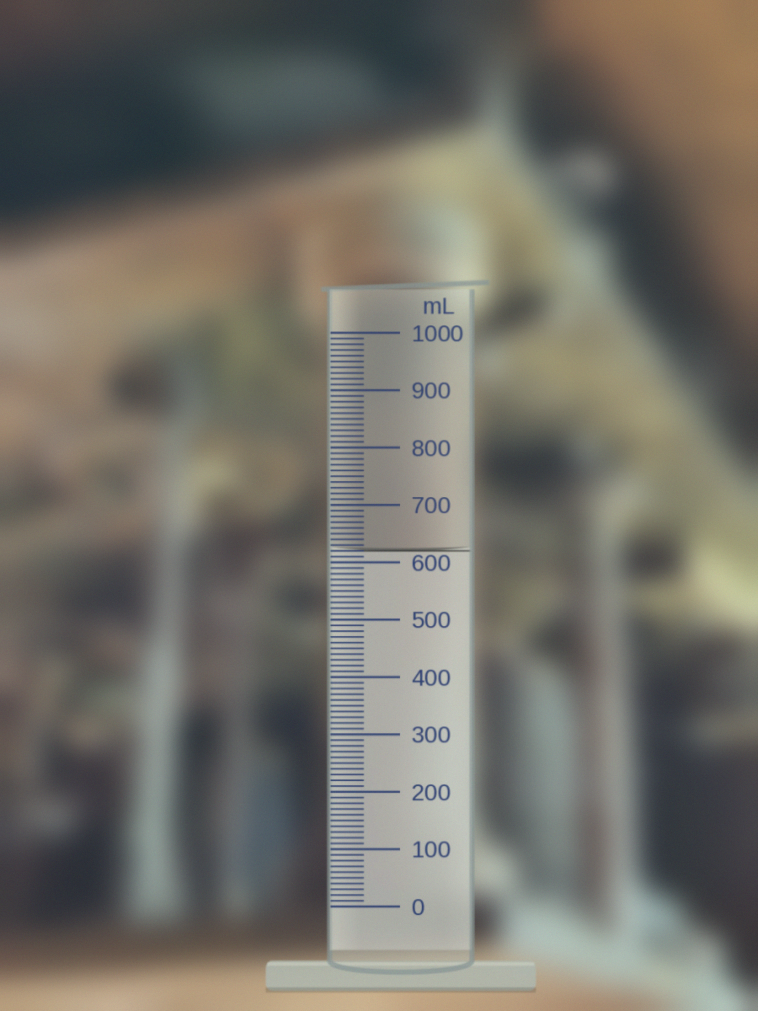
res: {"value": 620, "unit": "mL"}
